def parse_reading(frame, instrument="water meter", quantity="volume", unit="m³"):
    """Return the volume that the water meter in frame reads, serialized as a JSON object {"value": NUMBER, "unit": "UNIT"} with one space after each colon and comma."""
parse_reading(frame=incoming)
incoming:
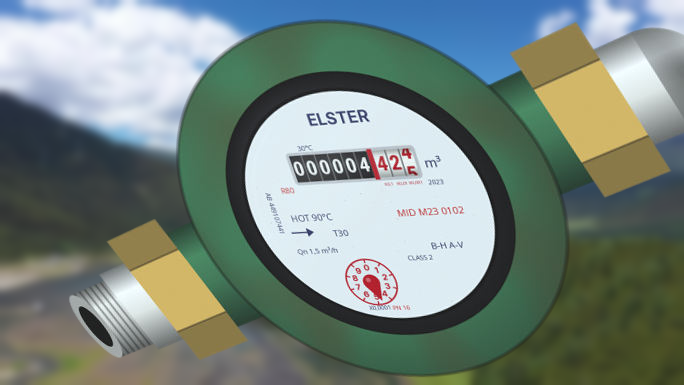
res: {"value": 4.4244, "unit": "m³"}
